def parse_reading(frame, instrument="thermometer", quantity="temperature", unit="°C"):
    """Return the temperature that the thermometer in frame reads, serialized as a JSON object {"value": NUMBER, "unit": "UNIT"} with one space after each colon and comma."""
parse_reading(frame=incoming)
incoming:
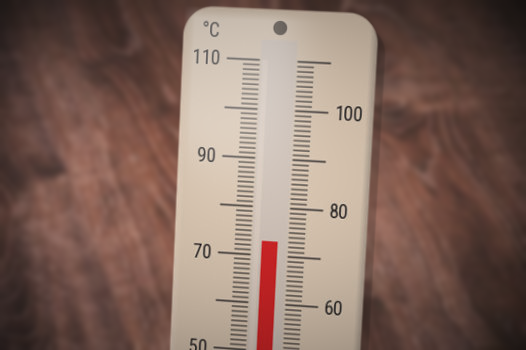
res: {"value": 73, "unit": "°C"}
